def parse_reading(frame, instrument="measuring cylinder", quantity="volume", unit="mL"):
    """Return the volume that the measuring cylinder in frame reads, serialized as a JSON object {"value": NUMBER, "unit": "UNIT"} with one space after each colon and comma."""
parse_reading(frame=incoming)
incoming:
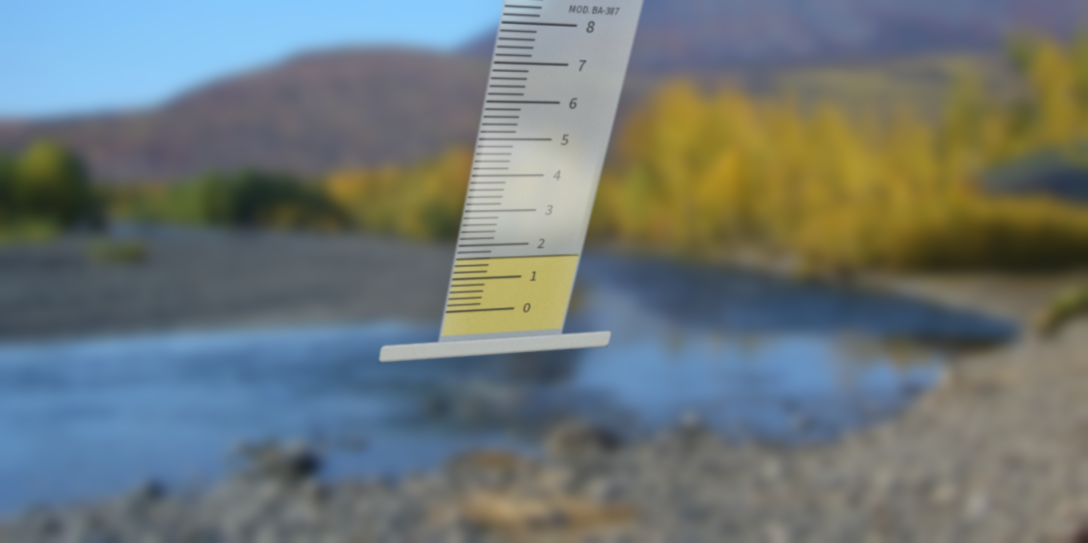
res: {"value": 1.6, "unit": "mL"}
